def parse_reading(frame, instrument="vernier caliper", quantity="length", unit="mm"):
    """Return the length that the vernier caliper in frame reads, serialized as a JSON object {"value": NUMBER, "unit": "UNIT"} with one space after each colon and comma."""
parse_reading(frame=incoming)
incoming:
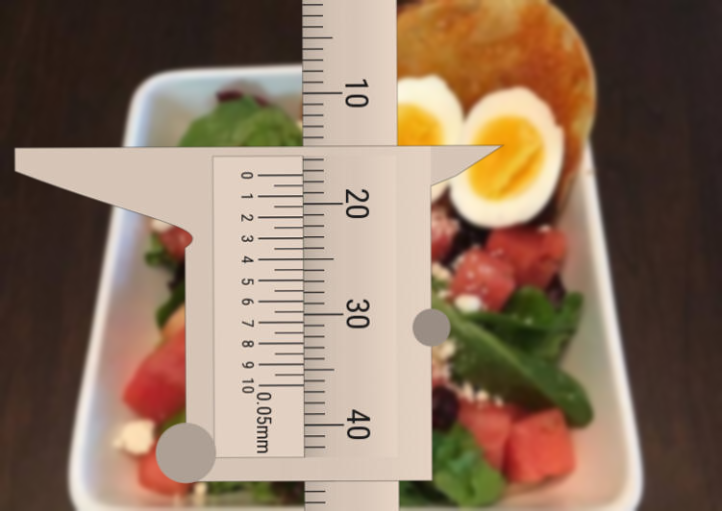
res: {"value": 17.4, "unit": "mm"}
